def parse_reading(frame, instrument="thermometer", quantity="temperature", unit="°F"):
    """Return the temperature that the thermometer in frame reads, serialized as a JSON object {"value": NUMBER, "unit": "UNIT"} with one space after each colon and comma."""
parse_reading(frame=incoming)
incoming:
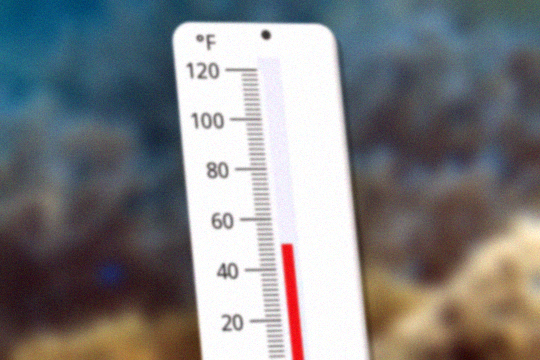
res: {"value": 50, "unit": "°F"}
